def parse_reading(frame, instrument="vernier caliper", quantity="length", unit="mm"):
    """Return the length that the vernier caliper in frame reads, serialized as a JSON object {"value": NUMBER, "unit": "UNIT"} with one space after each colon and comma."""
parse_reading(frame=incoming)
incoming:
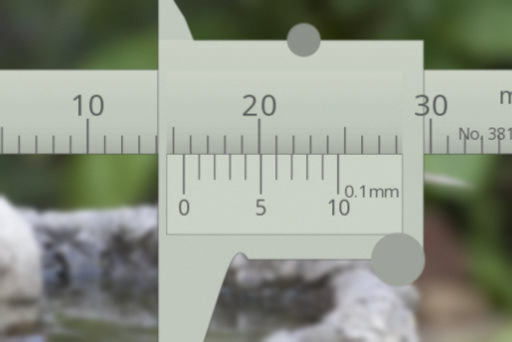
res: {"value": 15.6, "unit": "mm"}
